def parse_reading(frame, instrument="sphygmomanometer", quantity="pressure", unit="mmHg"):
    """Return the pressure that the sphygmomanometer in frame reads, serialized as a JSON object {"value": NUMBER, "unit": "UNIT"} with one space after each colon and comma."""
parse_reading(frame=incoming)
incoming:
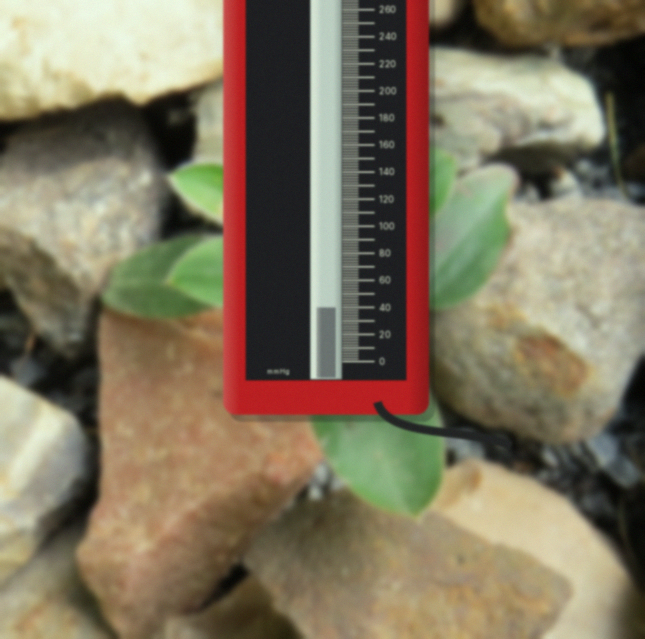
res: {"value": 40, "unit": "mmHg"}
